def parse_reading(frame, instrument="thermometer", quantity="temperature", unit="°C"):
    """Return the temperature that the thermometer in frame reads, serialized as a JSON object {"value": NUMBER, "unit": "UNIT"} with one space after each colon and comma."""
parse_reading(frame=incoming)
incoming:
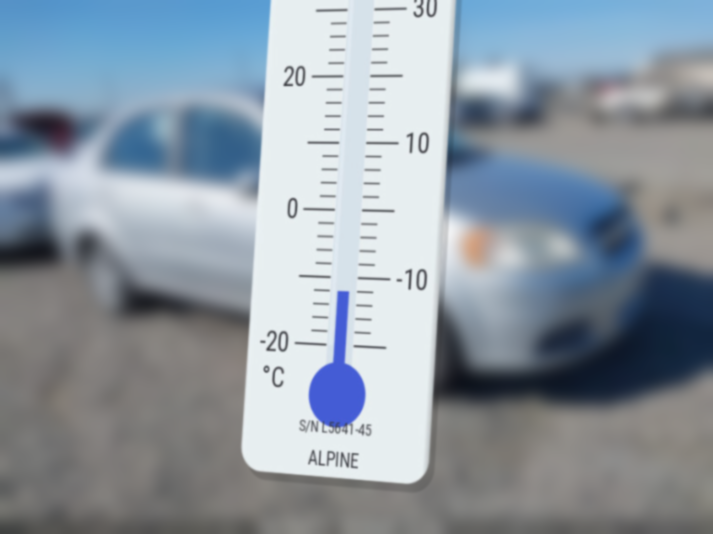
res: {"value": -12, "unit": "°C"}
